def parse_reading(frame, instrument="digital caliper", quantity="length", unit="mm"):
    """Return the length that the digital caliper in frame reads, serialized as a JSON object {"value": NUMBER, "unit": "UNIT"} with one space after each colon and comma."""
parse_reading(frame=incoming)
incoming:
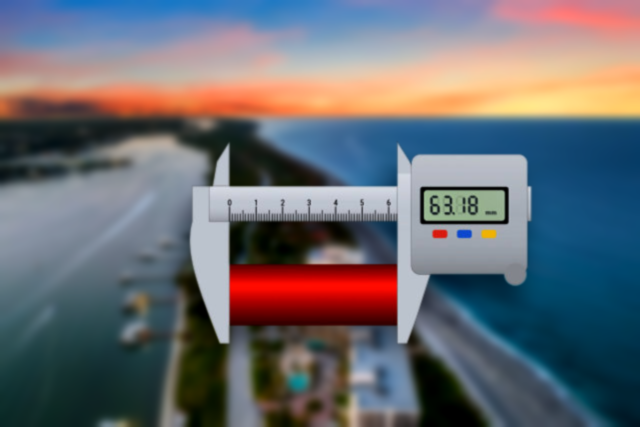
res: {"value": 63.18, "unit": "mm"}
